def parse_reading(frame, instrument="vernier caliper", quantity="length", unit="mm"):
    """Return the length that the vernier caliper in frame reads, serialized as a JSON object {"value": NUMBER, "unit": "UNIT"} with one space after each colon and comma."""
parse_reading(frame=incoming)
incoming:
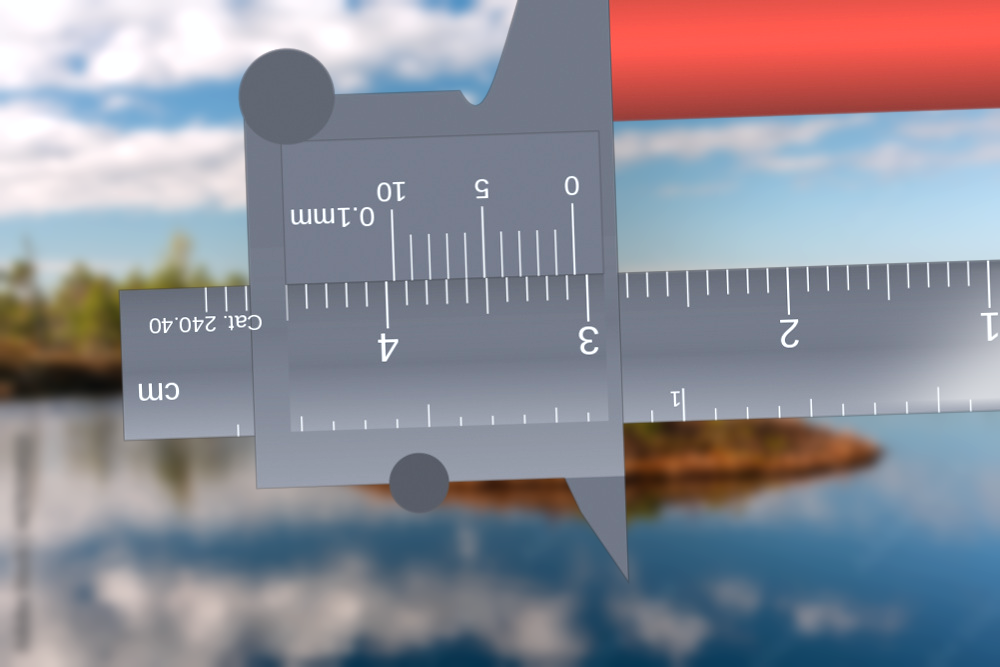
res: {"value": 30.6, "unit": "mm"}
